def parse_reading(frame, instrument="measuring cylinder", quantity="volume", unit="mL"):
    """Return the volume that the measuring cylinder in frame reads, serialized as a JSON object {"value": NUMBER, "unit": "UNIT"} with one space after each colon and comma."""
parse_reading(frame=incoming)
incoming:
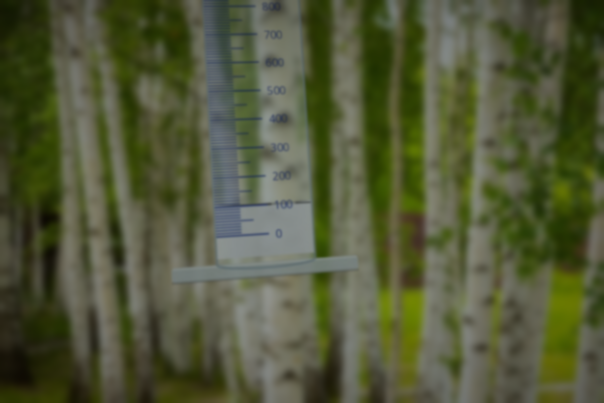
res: {"value": 100, "unit": "mL"}
